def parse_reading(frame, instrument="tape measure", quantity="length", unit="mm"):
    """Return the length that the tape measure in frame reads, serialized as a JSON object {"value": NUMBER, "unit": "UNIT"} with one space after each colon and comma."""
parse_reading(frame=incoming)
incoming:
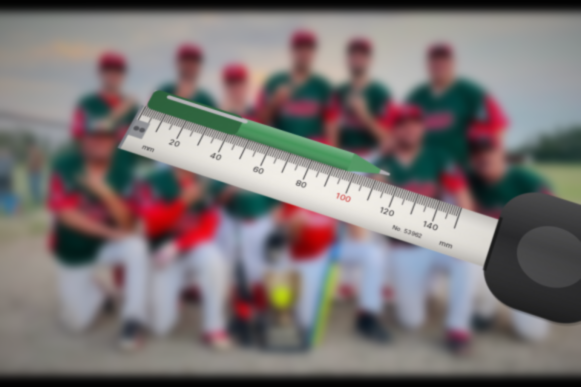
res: {"value": 115, "unit": "mm"}
